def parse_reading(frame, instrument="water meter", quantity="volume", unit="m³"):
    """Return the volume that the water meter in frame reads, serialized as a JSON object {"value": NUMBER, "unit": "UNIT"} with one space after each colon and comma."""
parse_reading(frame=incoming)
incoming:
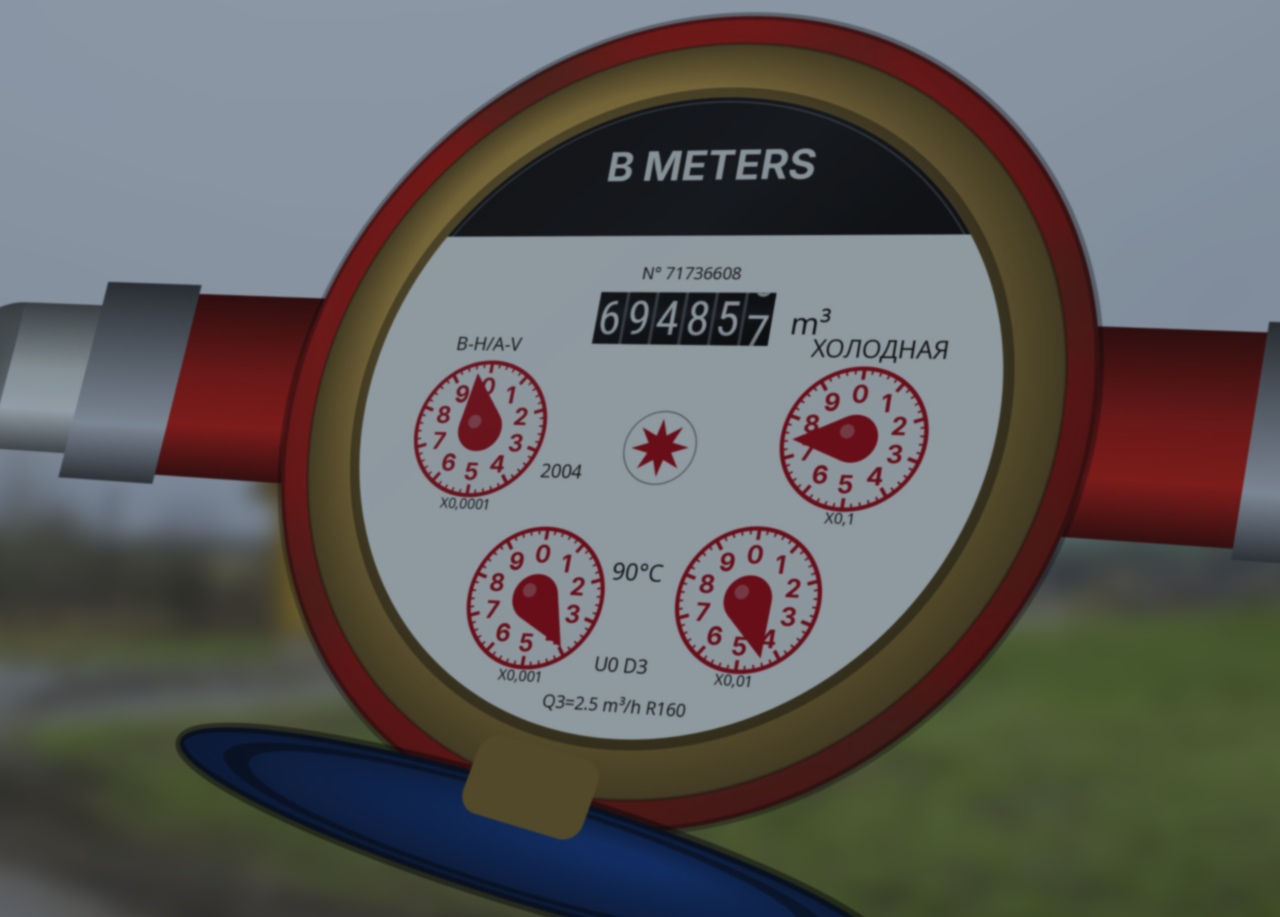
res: {"value": 694856.7439, "unit": "m³"}
